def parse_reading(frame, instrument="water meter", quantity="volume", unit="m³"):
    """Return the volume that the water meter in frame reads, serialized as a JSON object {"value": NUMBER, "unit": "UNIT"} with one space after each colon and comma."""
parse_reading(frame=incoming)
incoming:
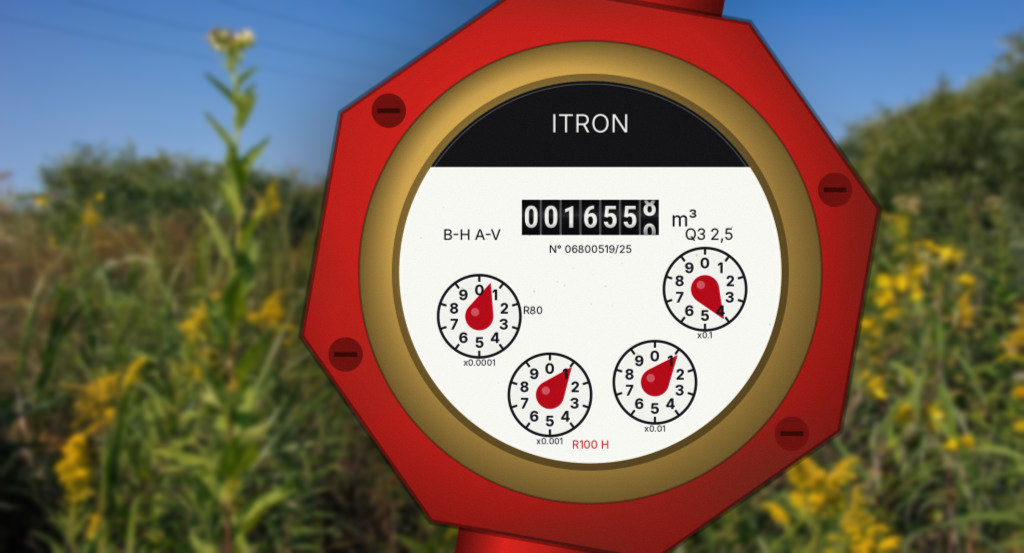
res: {"value": 16558.4110, "unit": "m³"}
